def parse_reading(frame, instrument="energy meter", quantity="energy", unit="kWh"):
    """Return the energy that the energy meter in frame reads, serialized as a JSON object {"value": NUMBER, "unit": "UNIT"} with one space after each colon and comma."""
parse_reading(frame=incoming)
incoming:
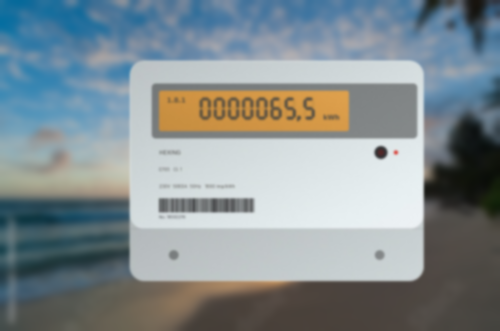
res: {"value": 65.5, "unit": "kWh"}
